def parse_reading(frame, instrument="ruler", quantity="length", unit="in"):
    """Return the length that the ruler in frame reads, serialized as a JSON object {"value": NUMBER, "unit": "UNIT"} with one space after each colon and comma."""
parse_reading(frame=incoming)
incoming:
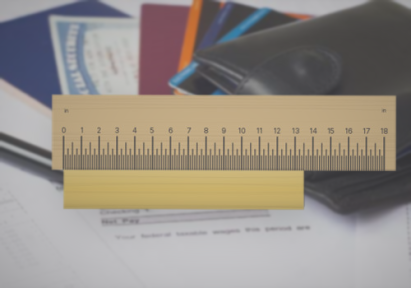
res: {"value": 13.5, "unit": "in"}
